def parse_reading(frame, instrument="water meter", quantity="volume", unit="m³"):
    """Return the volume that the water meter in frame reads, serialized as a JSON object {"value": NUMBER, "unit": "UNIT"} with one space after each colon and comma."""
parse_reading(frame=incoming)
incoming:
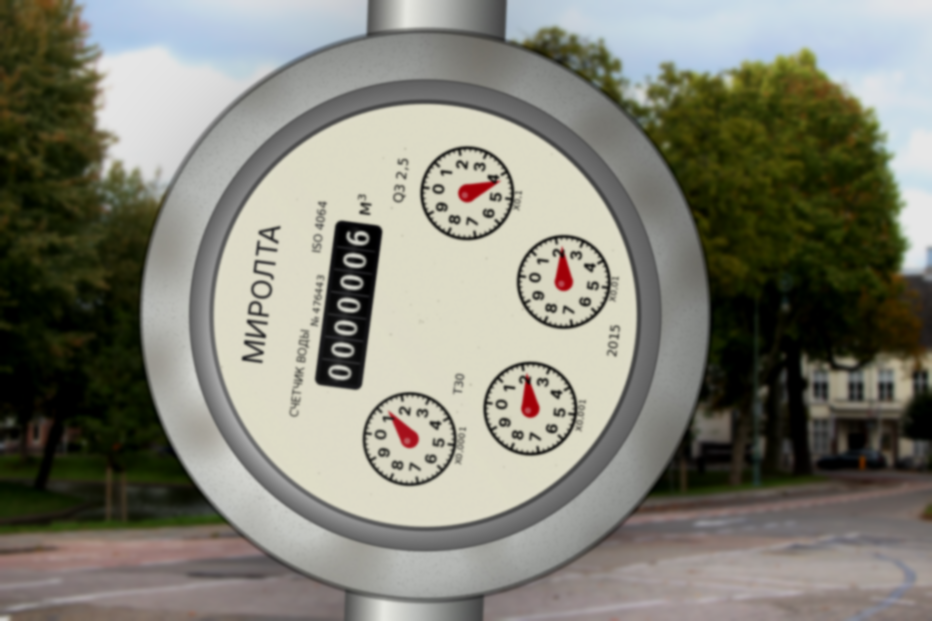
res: {"value": 6.4221, "unit": "m³"}
